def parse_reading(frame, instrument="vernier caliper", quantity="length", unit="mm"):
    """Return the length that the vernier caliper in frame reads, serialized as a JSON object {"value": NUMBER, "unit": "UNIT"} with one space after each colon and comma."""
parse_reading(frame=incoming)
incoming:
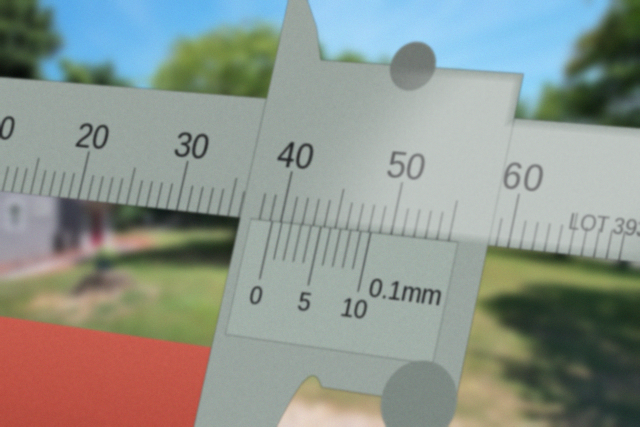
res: {"value": 39.2, "unit": "mm"}
